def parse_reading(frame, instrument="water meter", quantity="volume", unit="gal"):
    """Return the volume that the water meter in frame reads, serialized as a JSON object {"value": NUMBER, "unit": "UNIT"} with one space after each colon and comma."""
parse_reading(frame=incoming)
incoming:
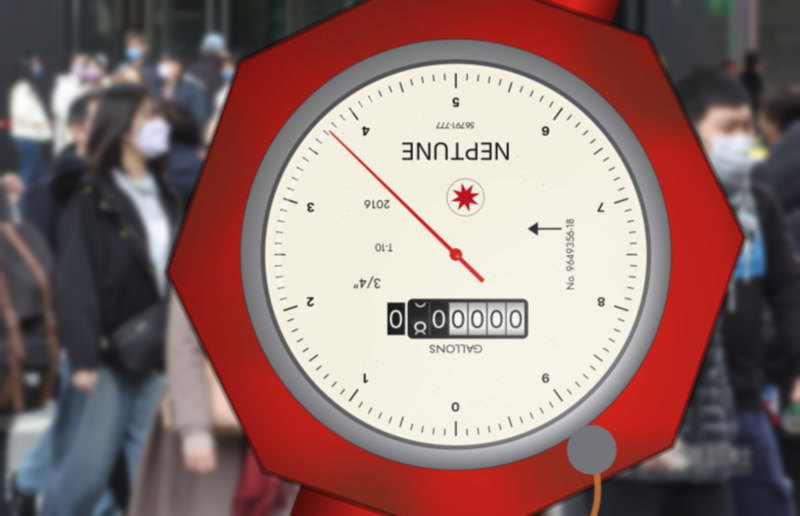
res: {"value": 83.7, "unit": "gal"}
